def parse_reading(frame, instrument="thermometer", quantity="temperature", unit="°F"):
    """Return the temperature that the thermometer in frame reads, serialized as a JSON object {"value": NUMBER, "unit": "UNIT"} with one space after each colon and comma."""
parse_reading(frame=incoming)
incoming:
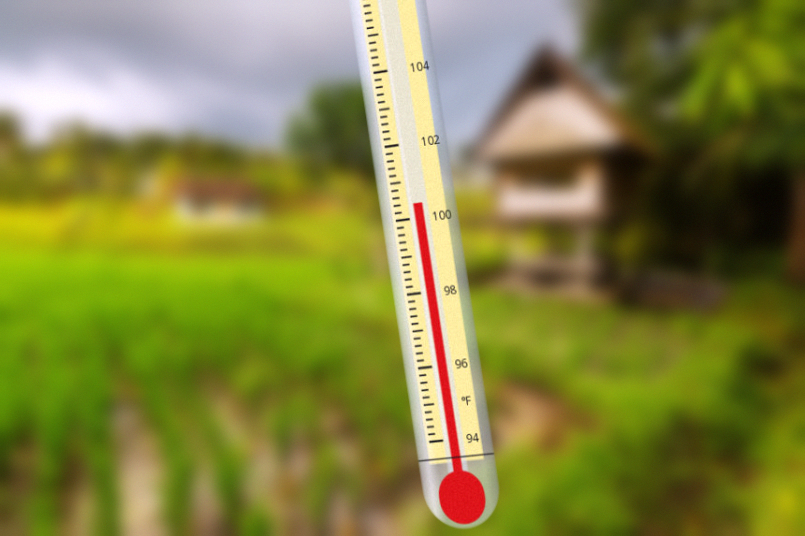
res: {"value": 100.4, "unit": "°F"}
